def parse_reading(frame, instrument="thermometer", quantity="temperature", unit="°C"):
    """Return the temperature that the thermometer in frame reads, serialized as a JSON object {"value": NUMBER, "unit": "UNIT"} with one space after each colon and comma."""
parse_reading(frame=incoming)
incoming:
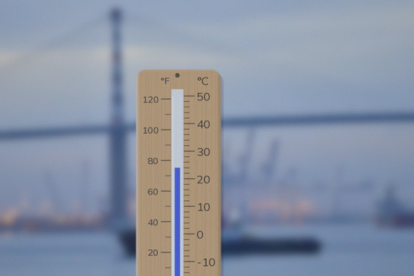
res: {"value": 24, "unit": "°C"}
